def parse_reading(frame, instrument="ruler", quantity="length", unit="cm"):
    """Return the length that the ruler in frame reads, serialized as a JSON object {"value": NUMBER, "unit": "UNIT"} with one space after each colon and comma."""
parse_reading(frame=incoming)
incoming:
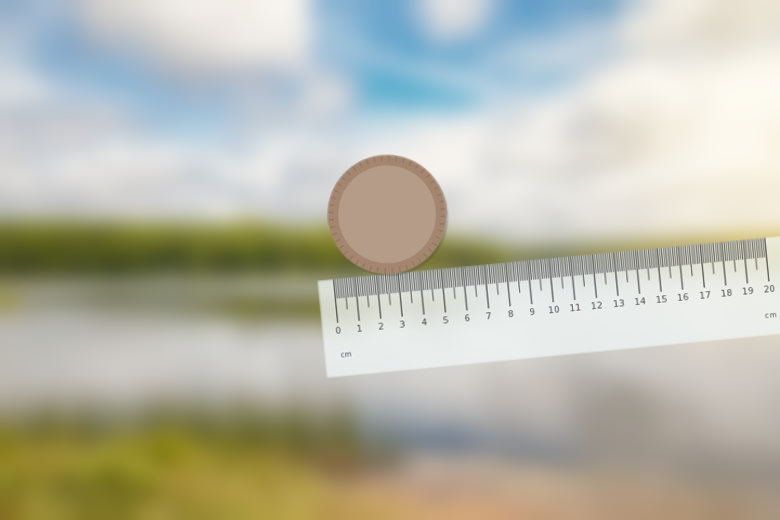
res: {"value": 5.5, "unit": "cm"}
